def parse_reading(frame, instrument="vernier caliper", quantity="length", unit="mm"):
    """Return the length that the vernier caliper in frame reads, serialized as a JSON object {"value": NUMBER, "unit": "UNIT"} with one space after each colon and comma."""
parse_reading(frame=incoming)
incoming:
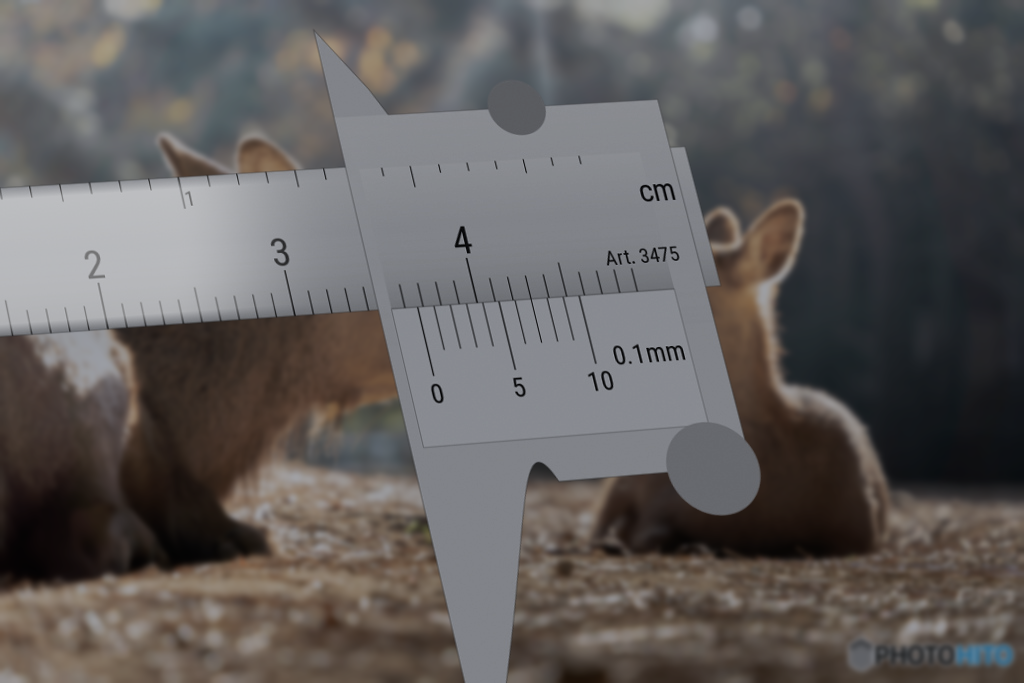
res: {"value": 36.7, "unit": "mm"}
